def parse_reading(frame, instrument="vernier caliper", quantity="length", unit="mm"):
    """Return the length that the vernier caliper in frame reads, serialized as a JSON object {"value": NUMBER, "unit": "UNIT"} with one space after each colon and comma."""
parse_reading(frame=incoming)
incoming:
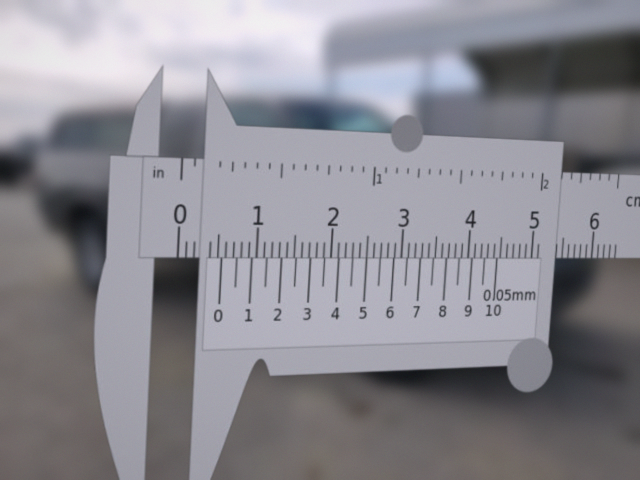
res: {"value": 5.5, "unit": "mm"}
